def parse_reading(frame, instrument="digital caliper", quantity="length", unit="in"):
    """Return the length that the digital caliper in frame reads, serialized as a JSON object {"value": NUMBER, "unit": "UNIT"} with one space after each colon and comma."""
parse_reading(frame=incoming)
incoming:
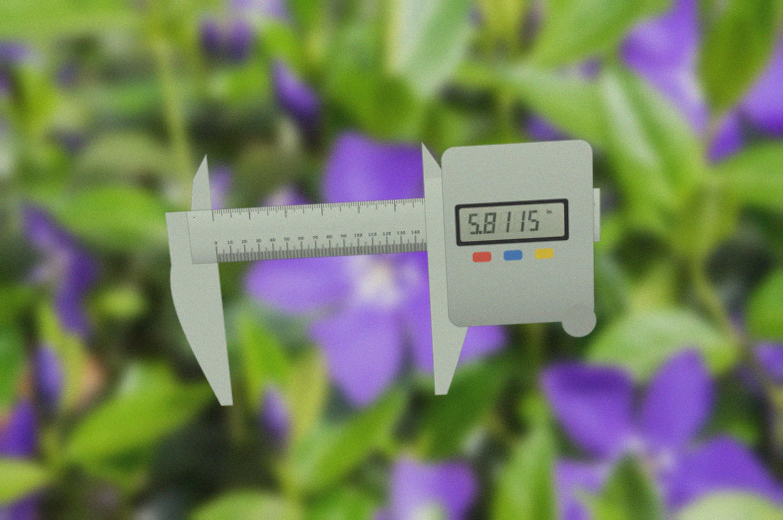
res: {"value": 5.8115, "unit": "in"}
